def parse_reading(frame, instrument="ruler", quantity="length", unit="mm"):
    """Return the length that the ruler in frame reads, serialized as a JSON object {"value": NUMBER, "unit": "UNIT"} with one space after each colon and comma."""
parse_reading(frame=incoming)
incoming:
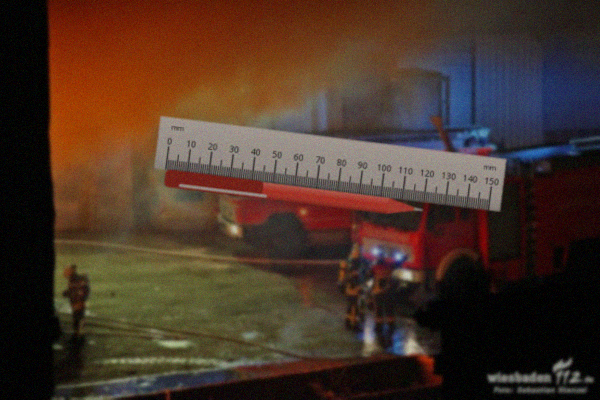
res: {"value": 120, "unit": "mm"}
